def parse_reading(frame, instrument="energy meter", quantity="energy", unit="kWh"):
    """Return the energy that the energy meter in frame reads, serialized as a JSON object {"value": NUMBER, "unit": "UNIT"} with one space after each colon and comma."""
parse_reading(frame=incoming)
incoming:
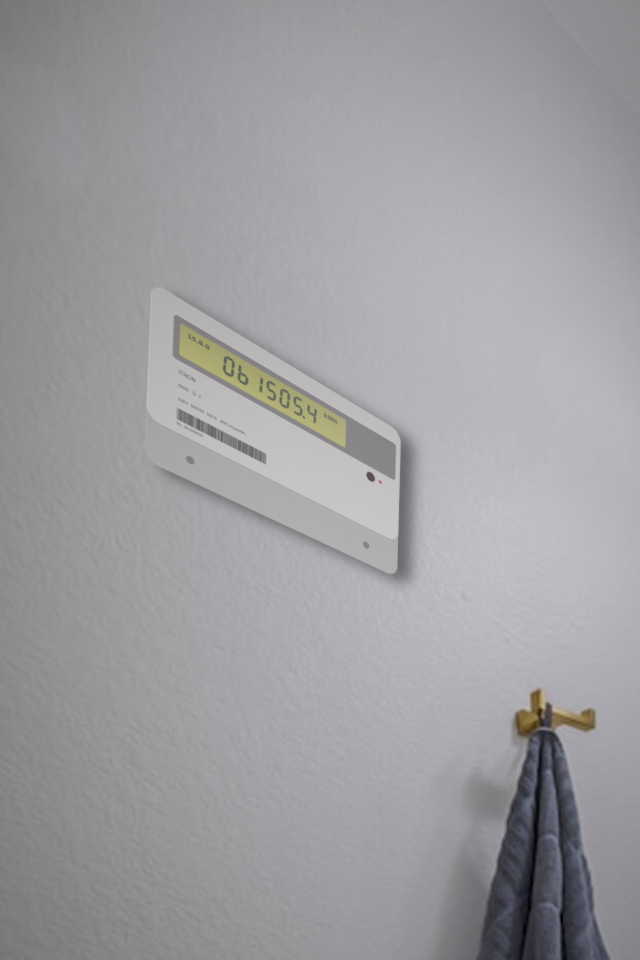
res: {"value": 61505.4, "unit": "kWh"}
